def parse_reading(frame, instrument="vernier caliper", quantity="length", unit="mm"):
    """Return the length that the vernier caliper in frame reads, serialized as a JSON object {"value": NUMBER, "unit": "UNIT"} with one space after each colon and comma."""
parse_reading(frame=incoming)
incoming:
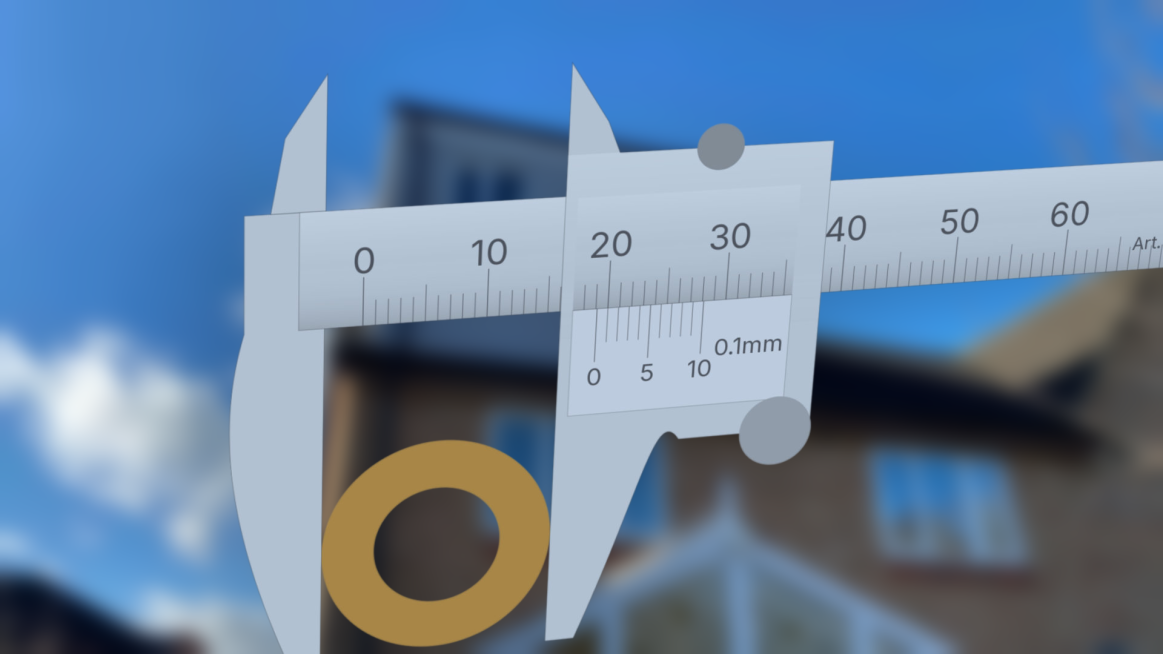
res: {"value": 19.1, "unit": "mm"}
